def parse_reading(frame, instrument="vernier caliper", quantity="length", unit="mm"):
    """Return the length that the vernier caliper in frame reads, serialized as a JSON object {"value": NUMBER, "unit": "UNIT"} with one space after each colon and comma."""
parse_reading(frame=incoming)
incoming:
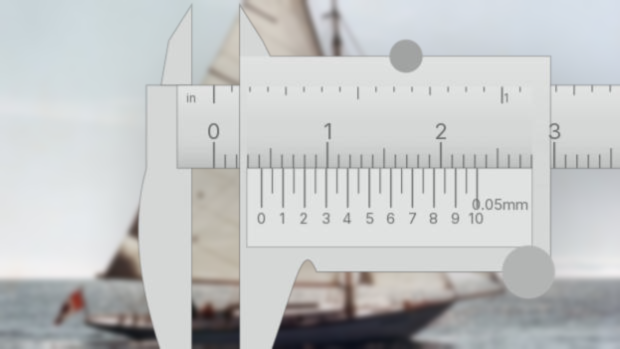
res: {"value": 4.2, "unit": "mm"}
